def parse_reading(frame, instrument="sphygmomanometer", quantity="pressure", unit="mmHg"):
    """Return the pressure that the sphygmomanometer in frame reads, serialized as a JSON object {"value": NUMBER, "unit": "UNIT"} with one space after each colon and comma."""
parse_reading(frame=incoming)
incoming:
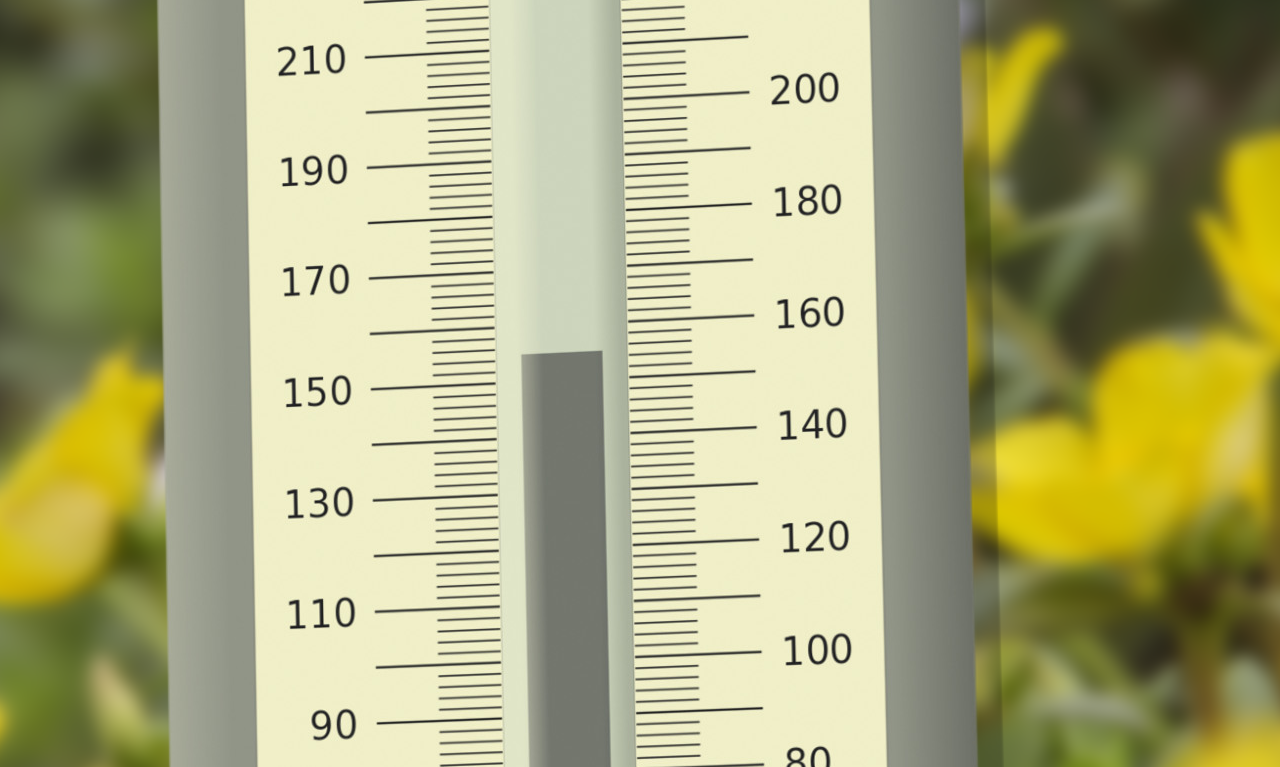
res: {"value": 155, "unit": "mmHg"}
